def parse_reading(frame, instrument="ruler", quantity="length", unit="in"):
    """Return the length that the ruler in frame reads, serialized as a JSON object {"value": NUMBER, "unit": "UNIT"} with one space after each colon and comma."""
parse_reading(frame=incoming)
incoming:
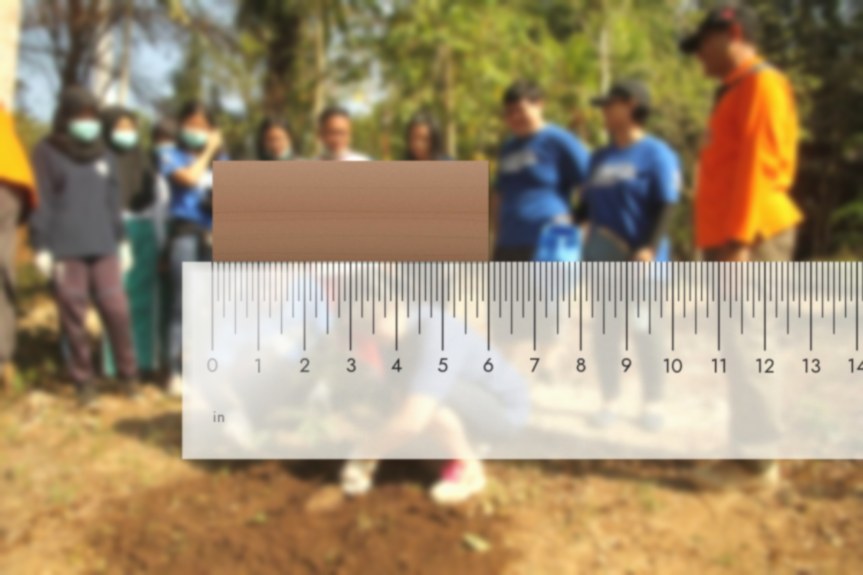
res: {"value": 6, "unit": "in"}
